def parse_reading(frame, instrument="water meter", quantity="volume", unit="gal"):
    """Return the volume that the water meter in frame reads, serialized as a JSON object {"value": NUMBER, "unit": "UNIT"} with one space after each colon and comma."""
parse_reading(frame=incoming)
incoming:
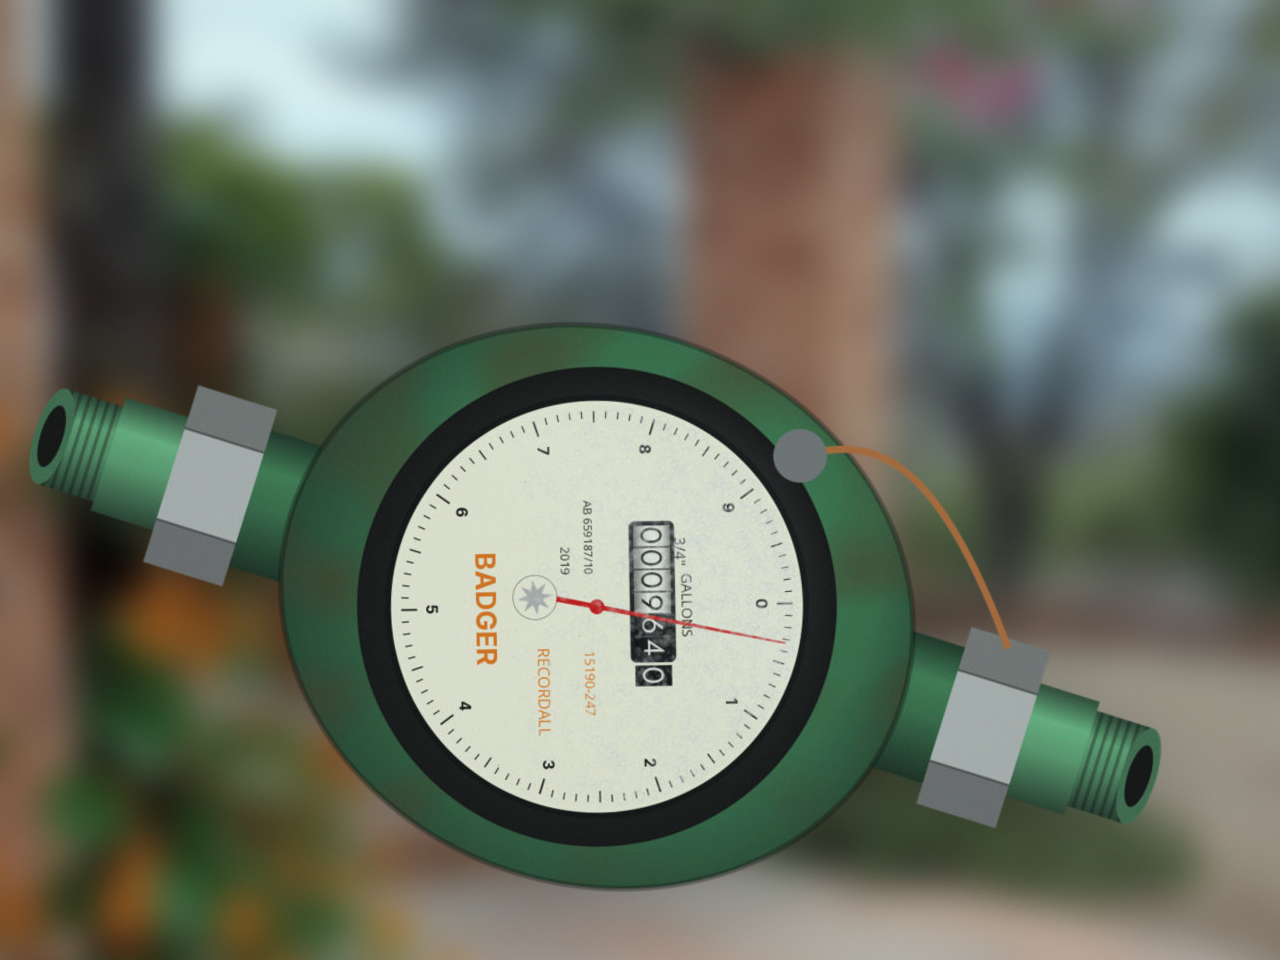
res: {"value": 9640.3, "unit": "gal"}
